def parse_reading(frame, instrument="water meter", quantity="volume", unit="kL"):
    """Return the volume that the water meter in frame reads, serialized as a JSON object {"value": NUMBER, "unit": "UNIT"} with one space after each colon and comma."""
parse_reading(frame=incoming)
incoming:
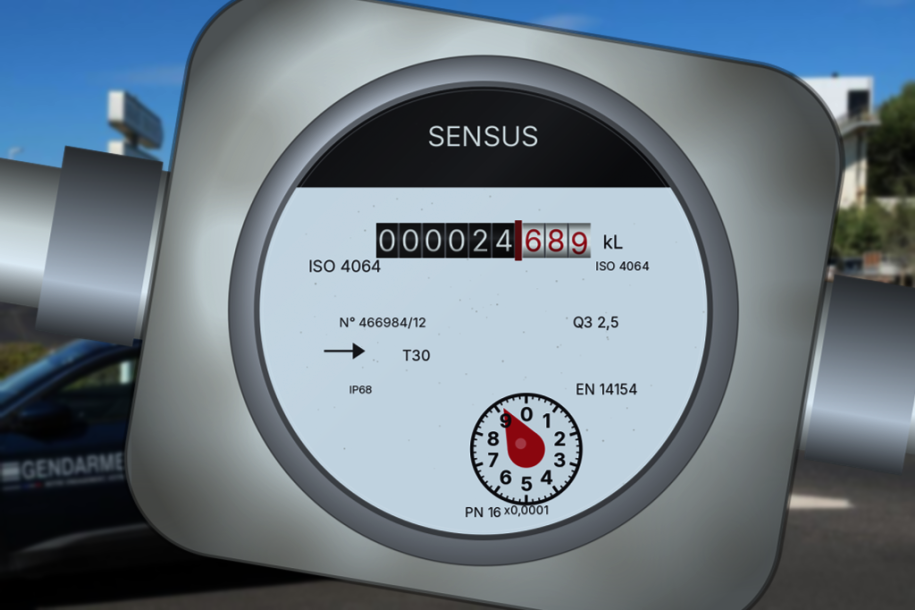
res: {"value": 24.6889, "unit": "kL"}
